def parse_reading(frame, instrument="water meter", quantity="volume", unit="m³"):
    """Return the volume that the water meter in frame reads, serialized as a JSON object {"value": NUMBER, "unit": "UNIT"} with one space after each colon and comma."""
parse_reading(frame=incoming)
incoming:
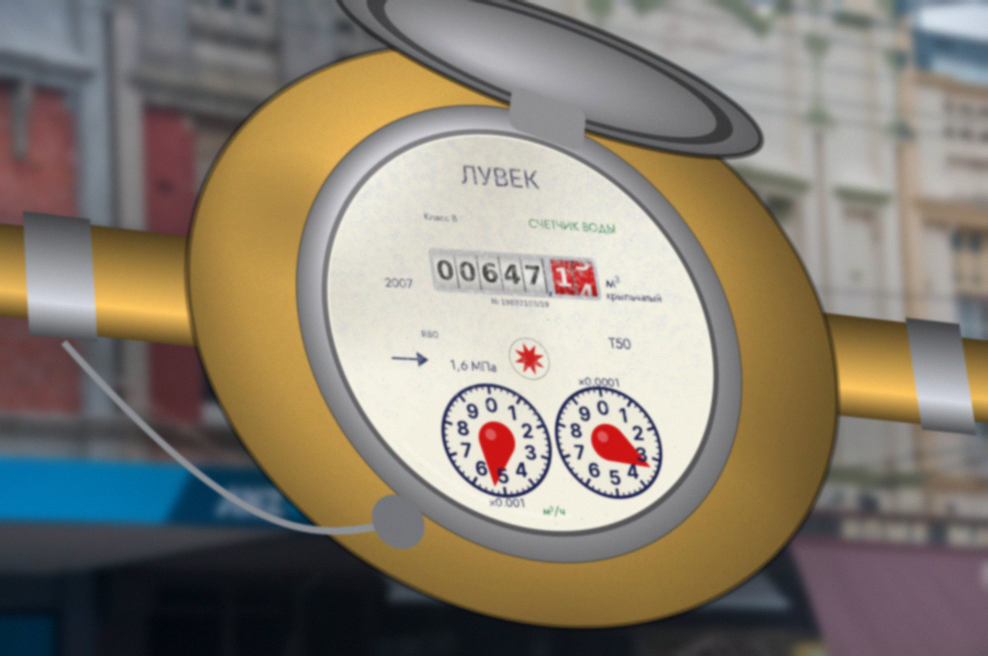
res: {"value": 647.1353, "unit": "m³"}
